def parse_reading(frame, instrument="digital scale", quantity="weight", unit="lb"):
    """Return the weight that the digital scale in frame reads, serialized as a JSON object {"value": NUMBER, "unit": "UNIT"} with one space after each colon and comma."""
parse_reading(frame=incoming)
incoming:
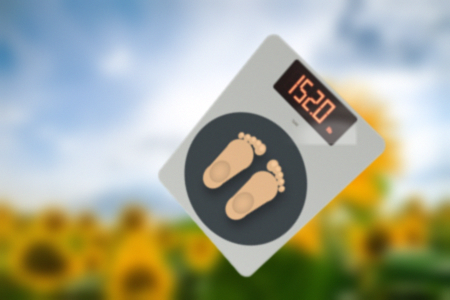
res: {"value": 152.0, "unit": "lb"}
